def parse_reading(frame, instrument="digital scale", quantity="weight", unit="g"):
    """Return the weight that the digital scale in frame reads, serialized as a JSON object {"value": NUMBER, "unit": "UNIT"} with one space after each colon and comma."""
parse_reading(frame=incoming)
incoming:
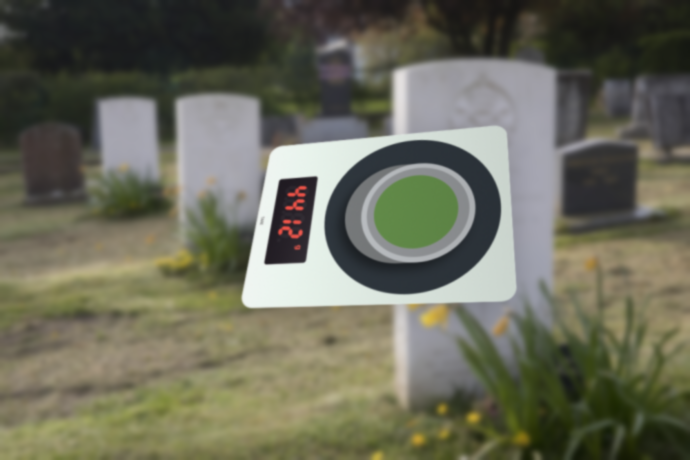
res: {"value": 4412, "unit": "g"}
